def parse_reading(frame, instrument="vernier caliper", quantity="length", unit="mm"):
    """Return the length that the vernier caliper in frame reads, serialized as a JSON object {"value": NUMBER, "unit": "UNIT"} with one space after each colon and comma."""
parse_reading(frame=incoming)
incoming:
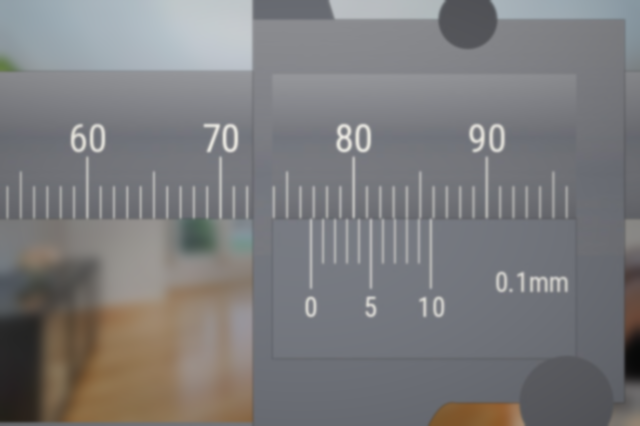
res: {"value": 76.8, "unit": "mm"}
